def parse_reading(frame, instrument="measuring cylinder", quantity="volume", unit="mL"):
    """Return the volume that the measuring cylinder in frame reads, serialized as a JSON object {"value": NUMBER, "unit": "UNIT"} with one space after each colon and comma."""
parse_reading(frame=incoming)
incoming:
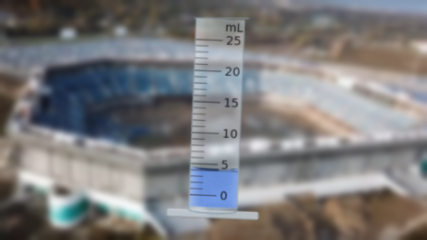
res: {"value": 4, "unit": "mL"}
